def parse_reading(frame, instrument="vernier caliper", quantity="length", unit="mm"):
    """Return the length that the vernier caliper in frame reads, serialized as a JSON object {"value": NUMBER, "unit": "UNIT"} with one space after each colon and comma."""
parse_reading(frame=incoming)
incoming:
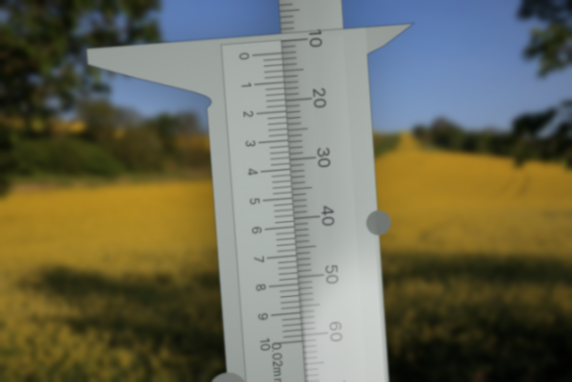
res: {"value": 12.0, "unit": "mm"}
